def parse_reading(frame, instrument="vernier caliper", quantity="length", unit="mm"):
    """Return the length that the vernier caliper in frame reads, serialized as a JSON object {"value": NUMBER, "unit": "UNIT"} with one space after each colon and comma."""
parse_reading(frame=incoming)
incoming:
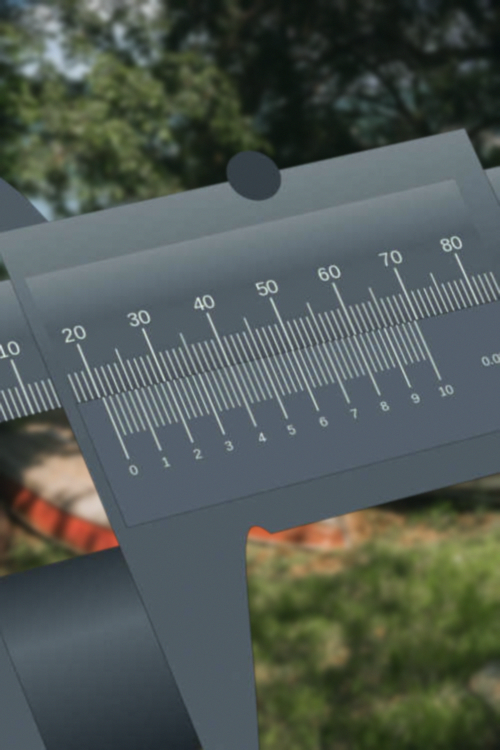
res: {"value": 20.5, "unit": "mm"}
